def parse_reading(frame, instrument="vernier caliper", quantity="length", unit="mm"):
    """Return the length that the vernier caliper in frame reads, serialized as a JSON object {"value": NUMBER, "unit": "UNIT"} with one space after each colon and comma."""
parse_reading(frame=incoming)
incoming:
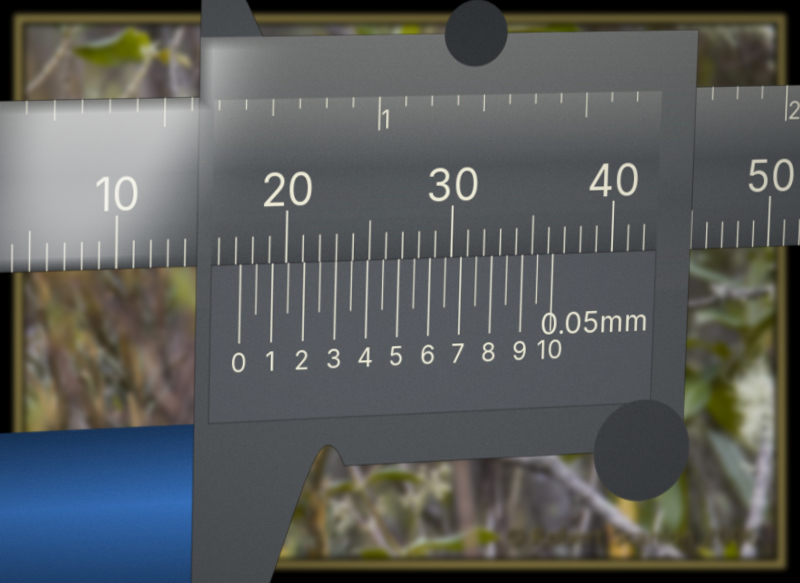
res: {"value": 17.3, "unit": "mm"}
